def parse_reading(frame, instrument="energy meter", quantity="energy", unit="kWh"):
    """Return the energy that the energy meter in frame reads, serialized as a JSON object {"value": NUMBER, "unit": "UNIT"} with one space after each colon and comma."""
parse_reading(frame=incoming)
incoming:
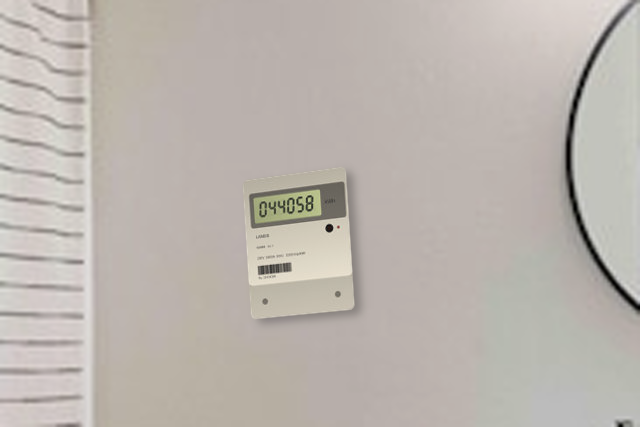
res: {"value": 44058, "unit": "kWh"}
